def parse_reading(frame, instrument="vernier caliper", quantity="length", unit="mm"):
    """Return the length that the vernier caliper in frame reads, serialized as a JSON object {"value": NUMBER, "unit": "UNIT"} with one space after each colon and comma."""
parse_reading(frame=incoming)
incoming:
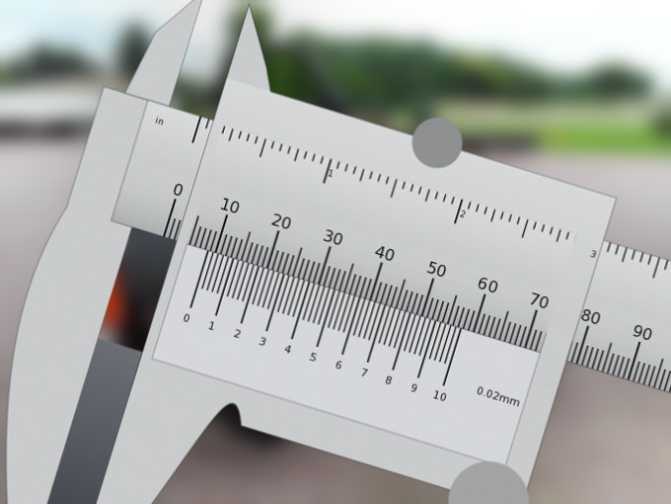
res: {"value": 8.6, "unit": "mm"}
